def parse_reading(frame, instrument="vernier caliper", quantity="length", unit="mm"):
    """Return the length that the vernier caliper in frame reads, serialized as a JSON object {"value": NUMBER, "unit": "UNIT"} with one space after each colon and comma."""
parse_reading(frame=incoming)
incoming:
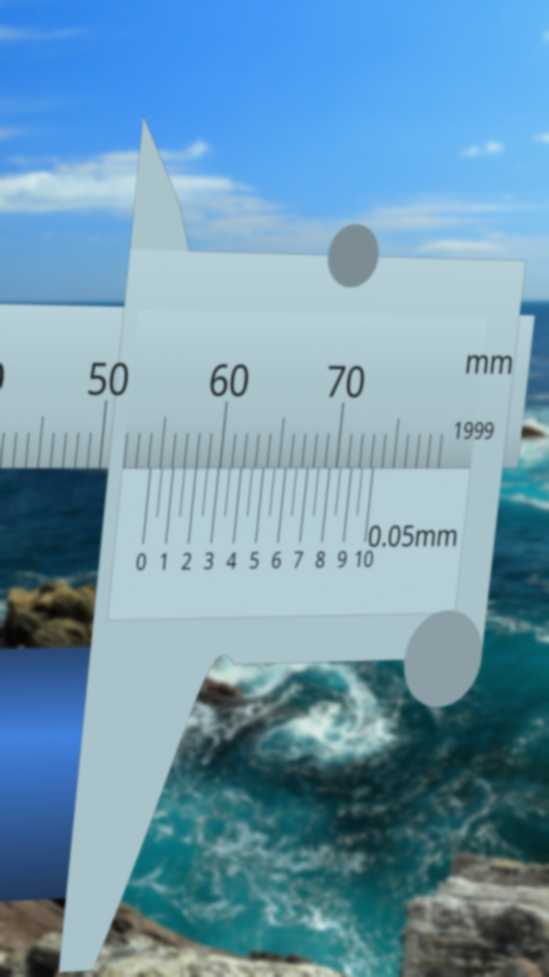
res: {"value": 54.2, "unit": "mm"}
